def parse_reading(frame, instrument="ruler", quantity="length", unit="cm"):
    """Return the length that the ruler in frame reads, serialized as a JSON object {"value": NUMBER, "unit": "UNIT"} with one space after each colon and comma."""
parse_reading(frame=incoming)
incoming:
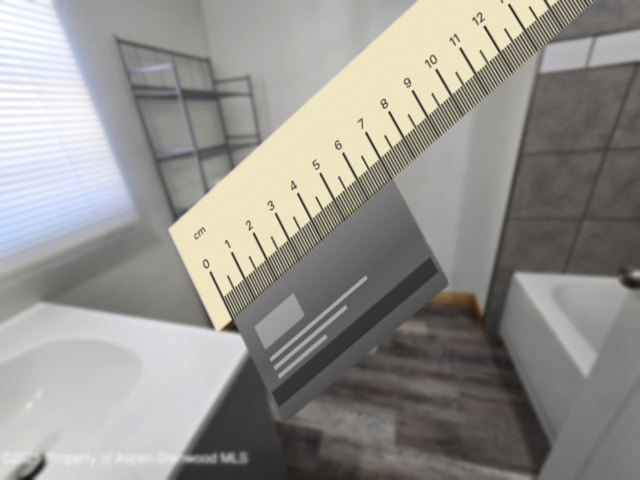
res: {"value": 7, "unit": "cm"}
